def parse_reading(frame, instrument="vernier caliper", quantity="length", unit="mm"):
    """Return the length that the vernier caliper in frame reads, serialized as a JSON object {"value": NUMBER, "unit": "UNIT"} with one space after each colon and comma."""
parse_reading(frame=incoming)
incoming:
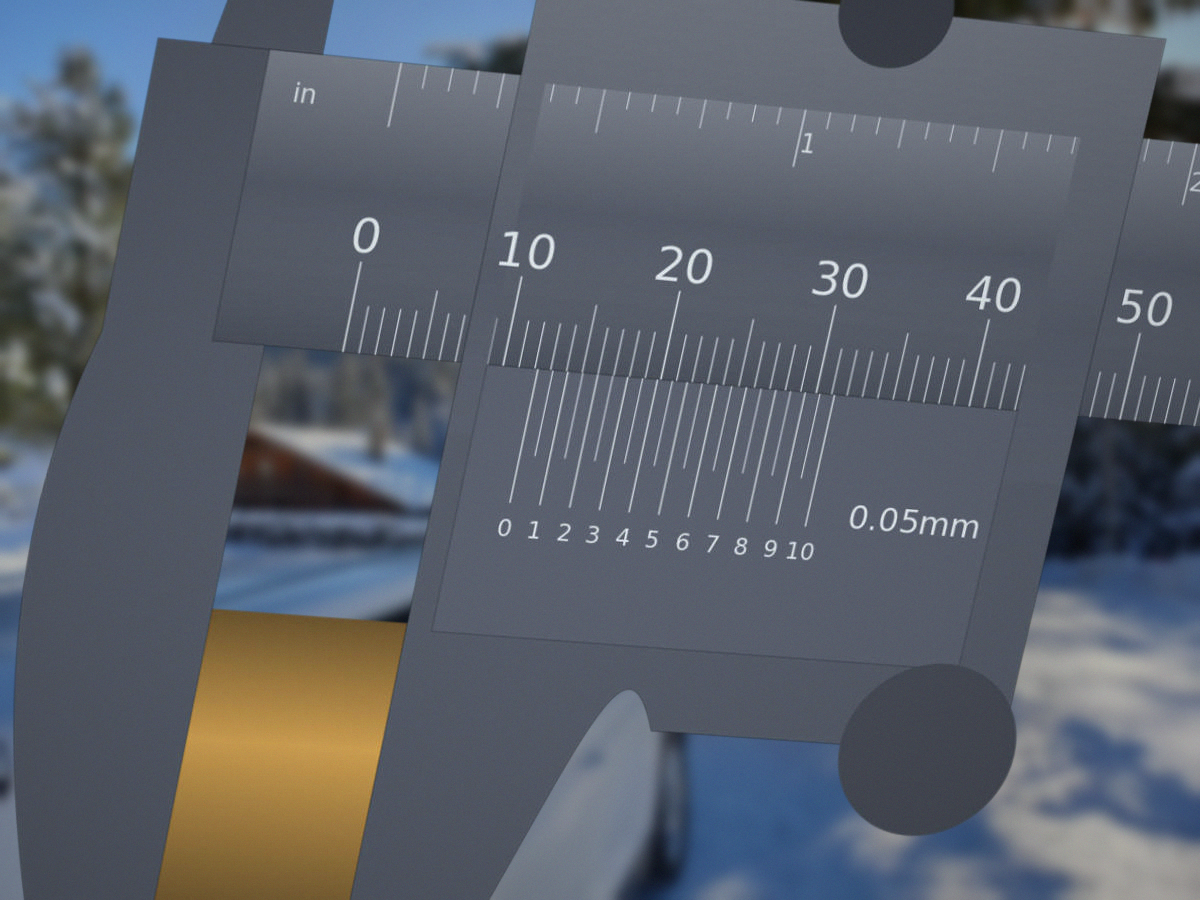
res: {"value": 12.2, "unit": "mm"}
